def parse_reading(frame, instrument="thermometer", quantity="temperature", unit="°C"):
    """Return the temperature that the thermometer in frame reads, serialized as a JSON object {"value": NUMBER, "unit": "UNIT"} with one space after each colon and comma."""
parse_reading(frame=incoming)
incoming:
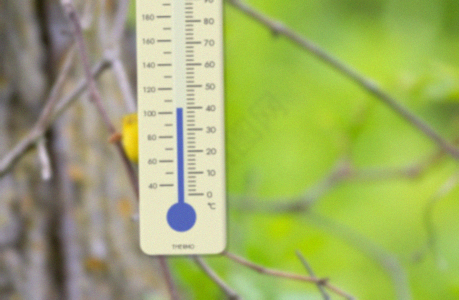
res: {"value": 40, "unit": "°C"}
